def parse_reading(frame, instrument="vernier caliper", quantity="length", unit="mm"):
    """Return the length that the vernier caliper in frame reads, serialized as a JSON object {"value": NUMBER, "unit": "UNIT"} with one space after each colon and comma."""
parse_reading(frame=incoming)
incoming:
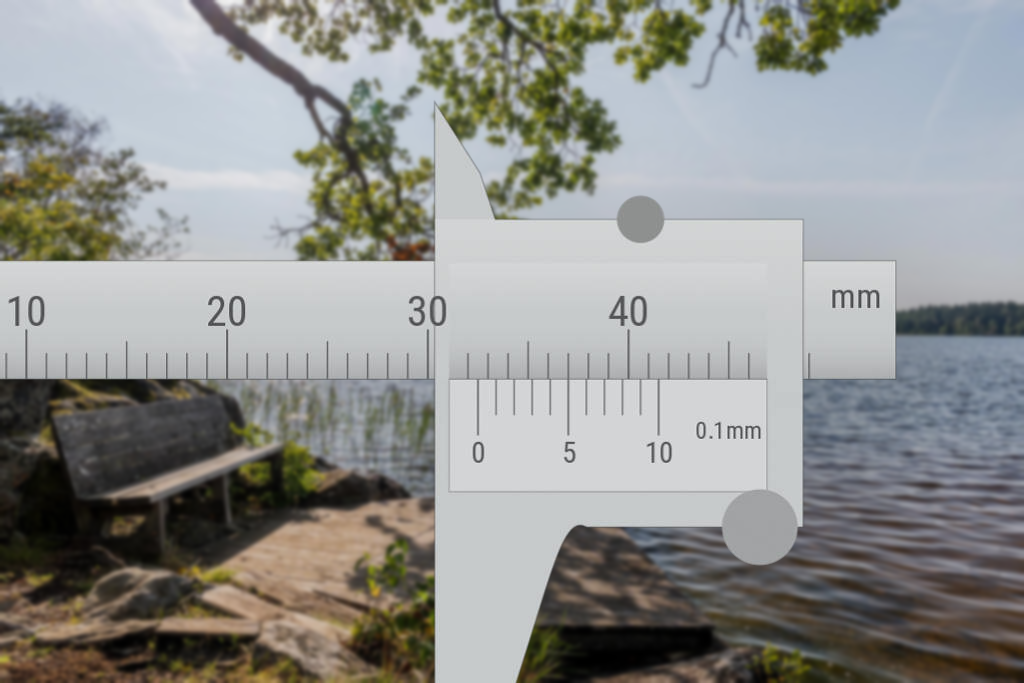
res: {"value": 32.5, "unit": "mm"}
